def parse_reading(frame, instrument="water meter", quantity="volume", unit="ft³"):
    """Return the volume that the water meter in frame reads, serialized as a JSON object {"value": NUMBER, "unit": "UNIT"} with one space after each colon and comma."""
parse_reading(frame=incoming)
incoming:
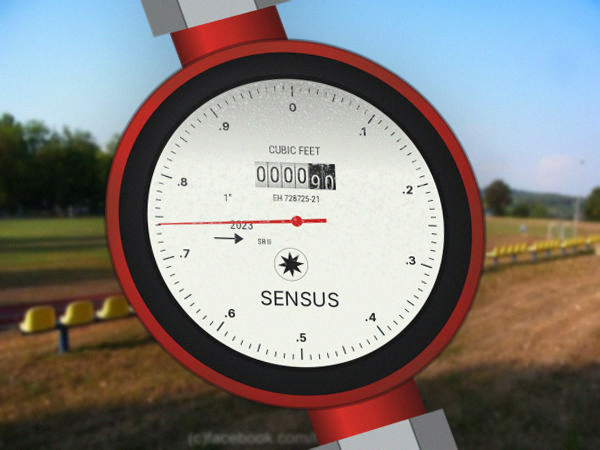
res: {"value": 89.74, "unit": "ft³"}
